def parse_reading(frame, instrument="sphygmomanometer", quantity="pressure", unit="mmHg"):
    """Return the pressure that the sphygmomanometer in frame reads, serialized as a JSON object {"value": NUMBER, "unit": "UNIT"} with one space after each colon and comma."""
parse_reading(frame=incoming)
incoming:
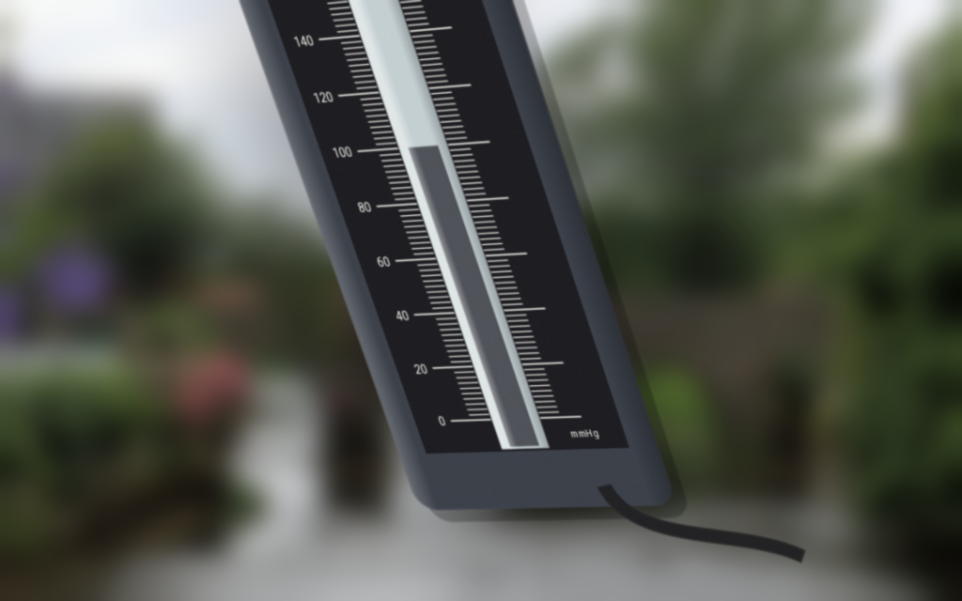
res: {"value": 100, "unit": "mmHg"}
